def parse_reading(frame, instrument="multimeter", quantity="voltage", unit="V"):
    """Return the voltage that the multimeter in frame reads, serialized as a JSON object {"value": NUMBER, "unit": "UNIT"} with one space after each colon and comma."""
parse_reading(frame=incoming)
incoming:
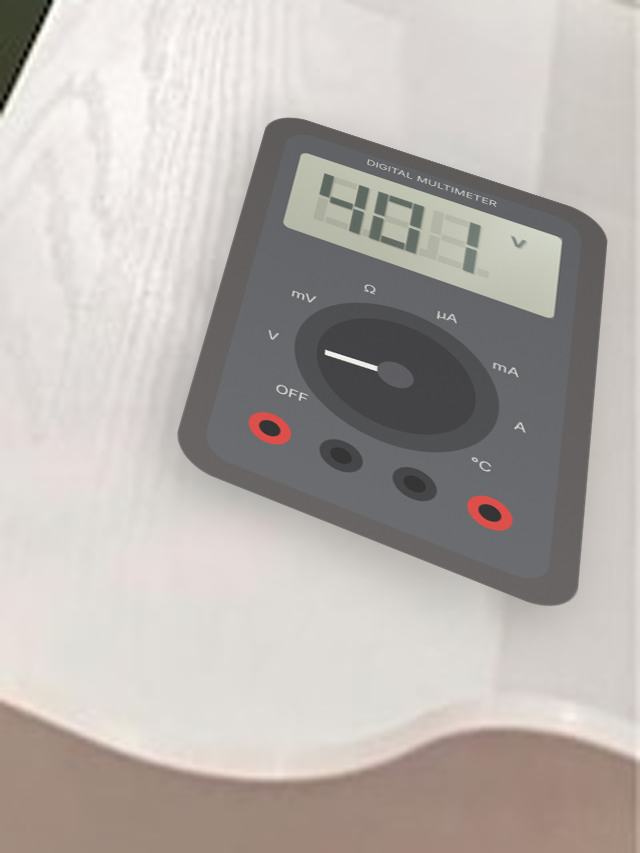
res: {"value": 401, "unit": "V"}
